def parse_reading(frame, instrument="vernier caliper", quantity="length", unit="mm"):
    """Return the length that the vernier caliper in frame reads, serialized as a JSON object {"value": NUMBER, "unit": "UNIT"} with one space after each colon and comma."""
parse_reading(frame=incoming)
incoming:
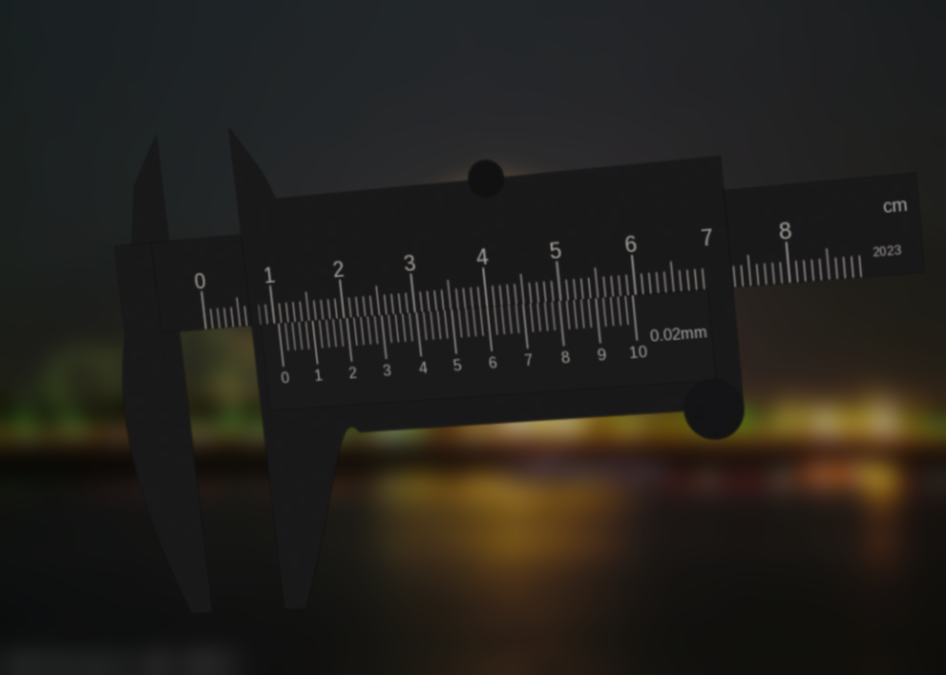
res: {"value": 10.6, "unit": "mm"}
